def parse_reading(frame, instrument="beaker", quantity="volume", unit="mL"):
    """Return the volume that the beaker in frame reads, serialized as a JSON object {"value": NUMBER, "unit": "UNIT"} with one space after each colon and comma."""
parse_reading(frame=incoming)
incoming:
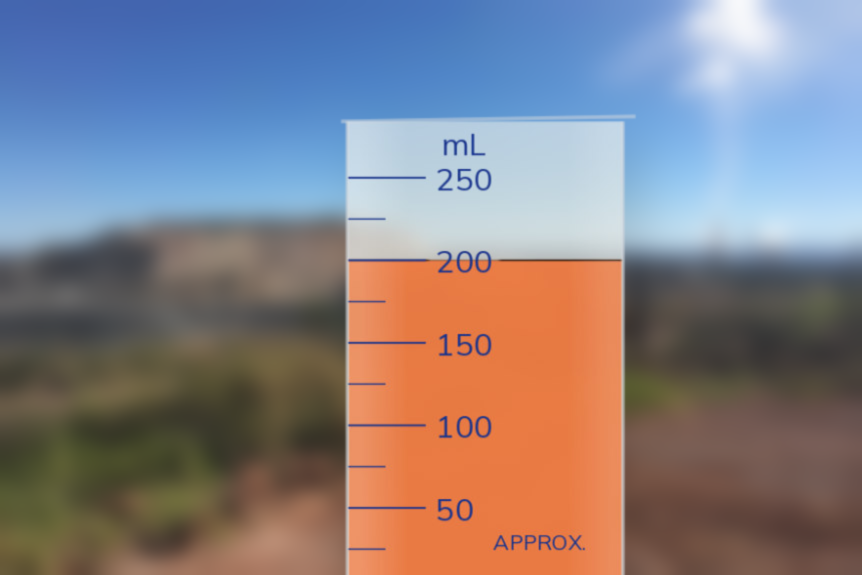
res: {"value": 200, "unit": "mL"}
